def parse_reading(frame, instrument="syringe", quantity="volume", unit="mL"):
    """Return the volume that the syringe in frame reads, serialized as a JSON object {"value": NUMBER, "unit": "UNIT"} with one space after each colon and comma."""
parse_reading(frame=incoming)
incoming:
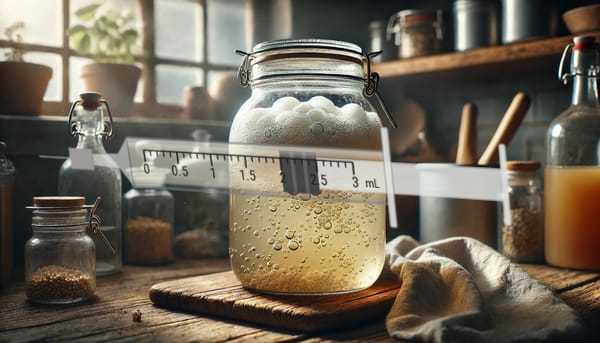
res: {"value": 2, "unit": "mL"}
